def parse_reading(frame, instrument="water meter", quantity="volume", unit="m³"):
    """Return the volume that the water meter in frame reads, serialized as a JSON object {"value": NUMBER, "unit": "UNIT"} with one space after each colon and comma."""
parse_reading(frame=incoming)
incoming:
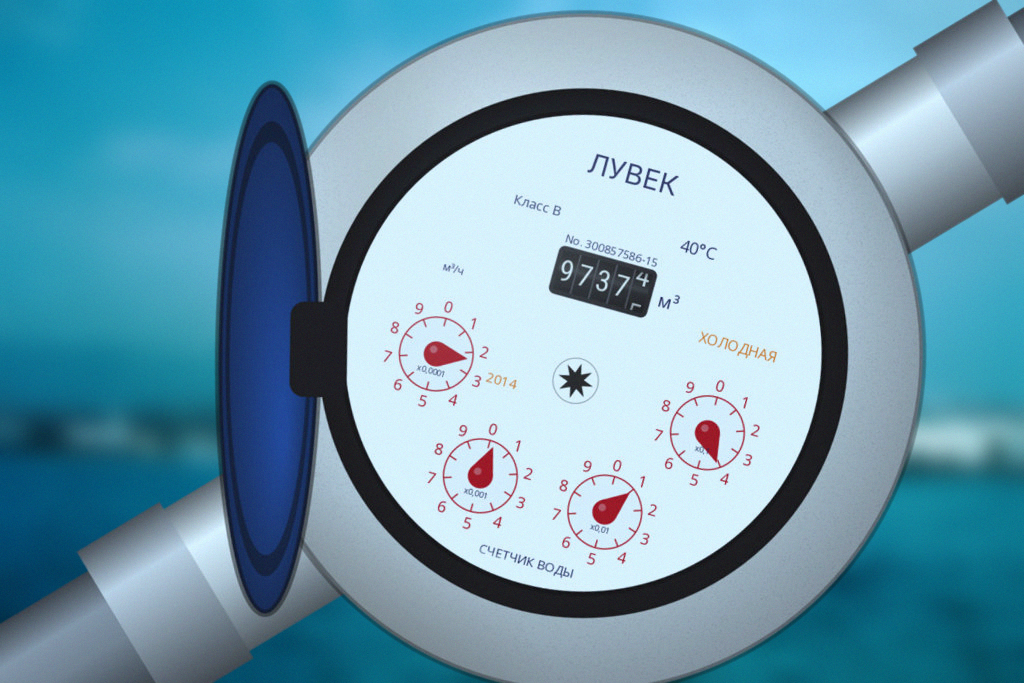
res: {"value": 97374.4102, "unit": "m³"}
